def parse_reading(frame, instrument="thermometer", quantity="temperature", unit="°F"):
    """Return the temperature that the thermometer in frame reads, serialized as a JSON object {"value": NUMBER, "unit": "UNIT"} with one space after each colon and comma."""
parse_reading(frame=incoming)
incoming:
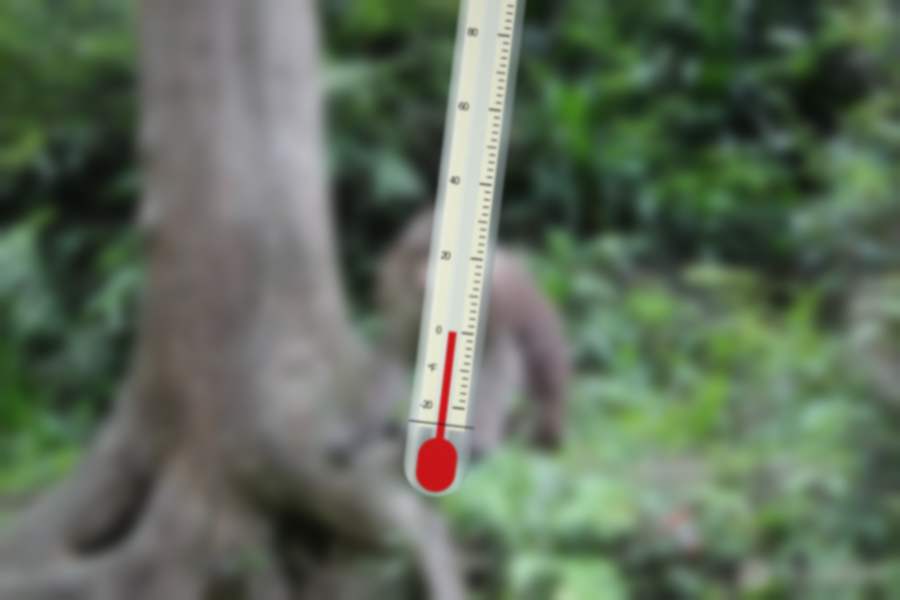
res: {"value": 0, "unit": "°F"}
